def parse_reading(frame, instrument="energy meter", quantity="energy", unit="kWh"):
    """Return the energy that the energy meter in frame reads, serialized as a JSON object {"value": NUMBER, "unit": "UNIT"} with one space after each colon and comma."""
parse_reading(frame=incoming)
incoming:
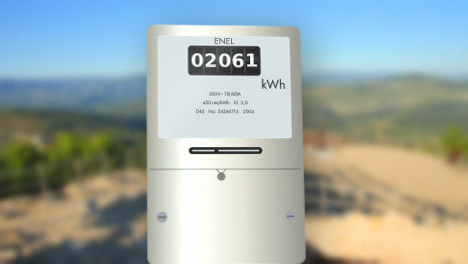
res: {"value": 2061, "unit": "kWh"}
